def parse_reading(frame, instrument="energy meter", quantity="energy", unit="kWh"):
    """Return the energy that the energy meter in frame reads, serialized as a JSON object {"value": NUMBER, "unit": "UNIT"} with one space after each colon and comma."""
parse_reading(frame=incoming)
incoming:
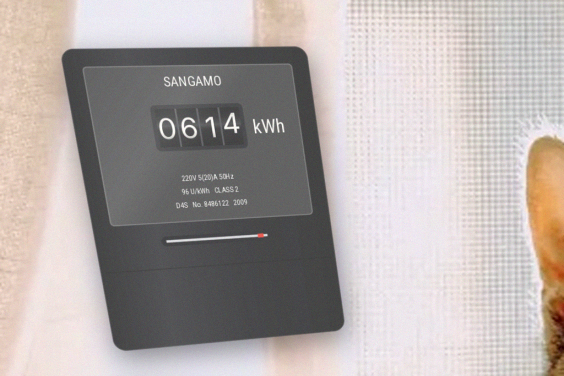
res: {"value": 614, "unit": "kWh"}
